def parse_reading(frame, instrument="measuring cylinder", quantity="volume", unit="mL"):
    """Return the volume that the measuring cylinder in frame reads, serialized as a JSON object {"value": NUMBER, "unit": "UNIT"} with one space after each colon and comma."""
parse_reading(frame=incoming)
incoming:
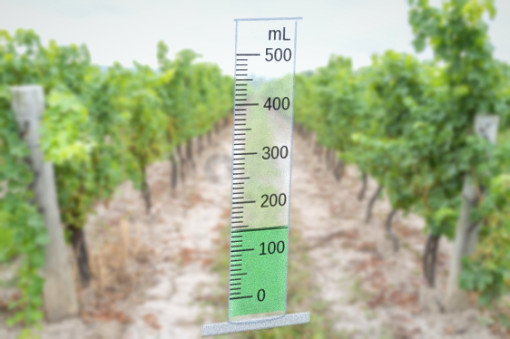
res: {"value": 140, "unit": "mL"}
